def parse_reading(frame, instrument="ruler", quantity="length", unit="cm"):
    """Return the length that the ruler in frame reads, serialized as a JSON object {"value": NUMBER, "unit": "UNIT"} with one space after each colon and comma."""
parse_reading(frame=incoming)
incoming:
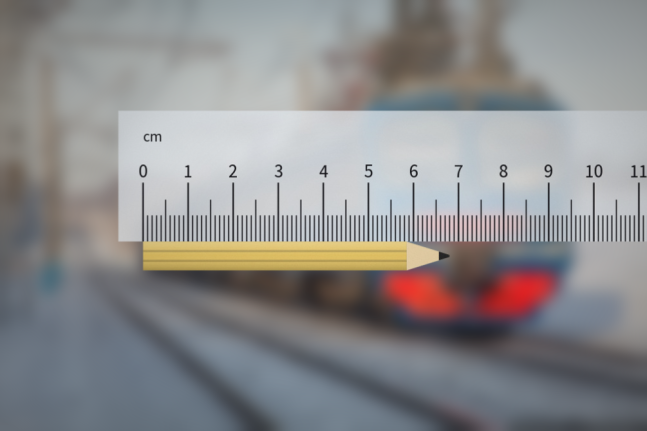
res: {"value": 6.8, "unit": "cm"}
